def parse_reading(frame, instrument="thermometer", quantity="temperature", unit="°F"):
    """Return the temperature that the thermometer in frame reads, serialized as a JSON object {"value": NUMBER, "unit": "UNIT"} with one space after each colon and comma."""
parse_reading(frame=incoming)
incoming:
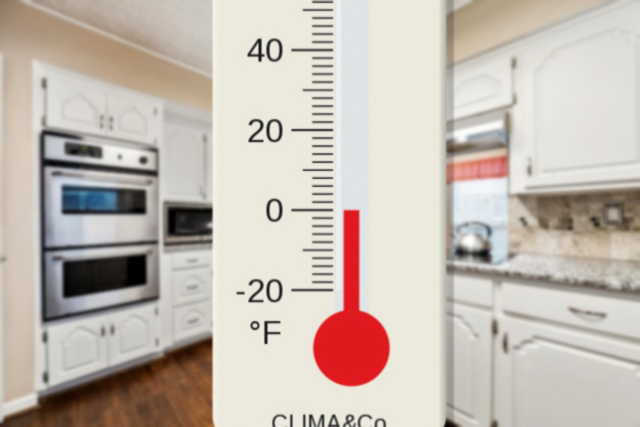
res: {"value": 0, "unit": "°F"}
